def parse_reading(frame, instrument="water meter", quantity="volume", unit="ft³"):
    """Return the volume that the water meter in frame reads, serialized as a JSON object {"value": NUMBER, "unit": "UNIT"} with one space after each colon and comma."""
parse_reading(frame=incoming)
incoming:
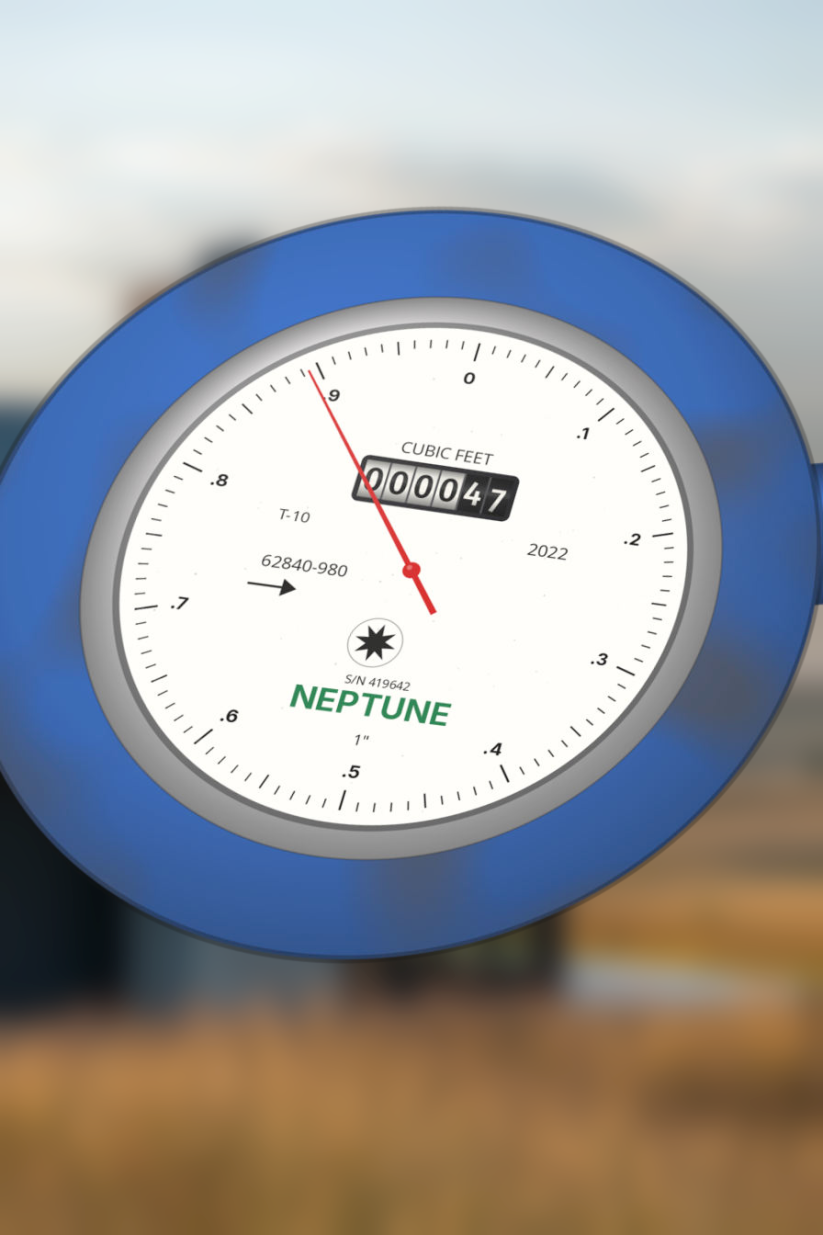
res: {"value": 46.89, "unit": "ft³"}
